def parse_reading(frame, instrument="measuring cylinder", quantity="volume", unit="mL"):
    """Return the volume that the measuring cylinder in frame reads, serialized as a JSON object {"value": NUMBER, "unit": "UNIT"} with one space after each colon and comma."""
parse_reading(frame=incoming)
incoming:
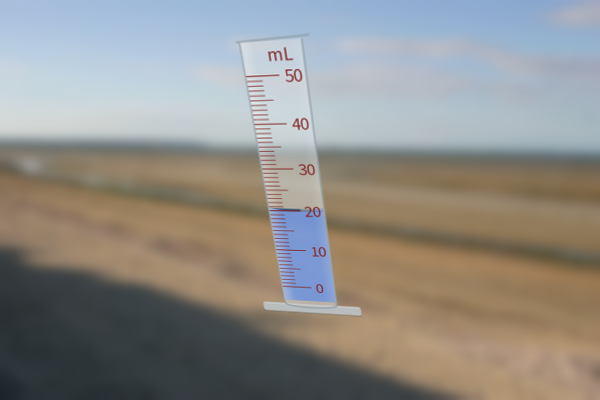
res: {"value": 20, "unit": "mL"}
